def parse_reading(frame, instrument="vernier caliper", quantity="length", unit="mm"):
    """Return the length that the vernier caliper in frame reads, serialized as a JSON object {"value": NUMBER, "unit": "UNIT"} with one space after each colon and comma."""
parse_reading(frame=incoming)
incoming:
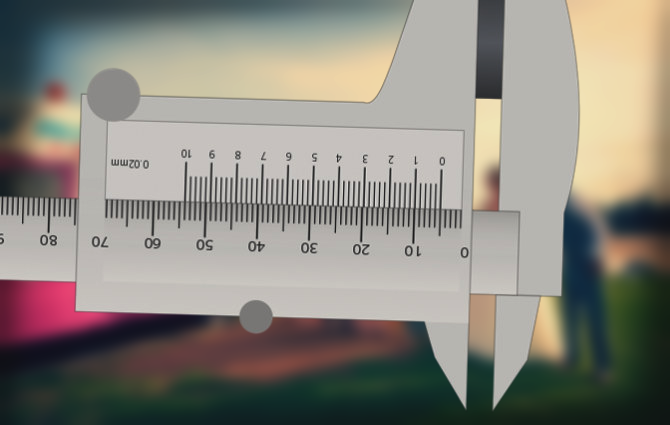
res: {"value": 5.0, "unit": "mm"}
